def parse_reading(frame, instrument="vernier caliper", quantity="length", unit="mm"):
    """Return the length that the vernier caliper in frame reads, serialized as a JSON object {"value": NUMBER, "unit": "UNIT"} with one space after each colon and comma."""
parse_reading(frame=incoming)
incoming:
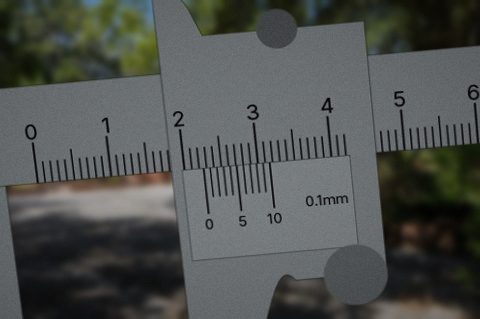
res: {"value": 22.6, "unit": "mm"}
